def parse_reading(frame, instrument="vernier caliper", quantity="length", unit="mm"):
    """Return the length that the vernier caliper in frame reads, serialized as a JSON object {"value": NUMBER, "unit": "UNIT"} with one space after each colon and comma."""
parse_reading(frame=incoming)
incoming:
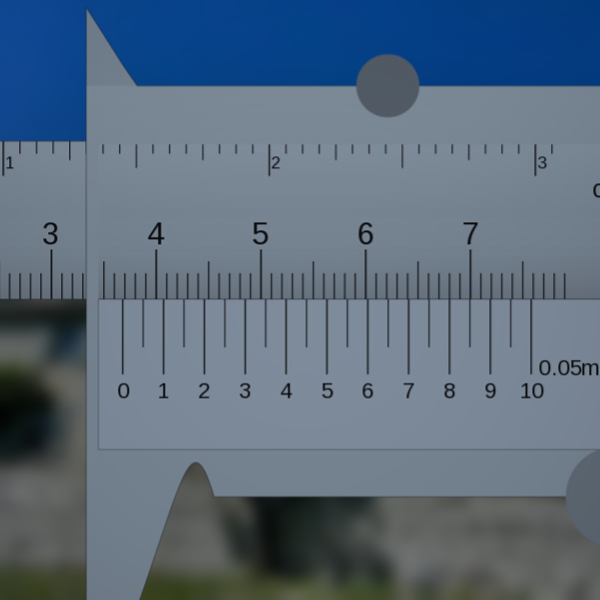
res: {"value": 36.8, "unit": "mm"}
